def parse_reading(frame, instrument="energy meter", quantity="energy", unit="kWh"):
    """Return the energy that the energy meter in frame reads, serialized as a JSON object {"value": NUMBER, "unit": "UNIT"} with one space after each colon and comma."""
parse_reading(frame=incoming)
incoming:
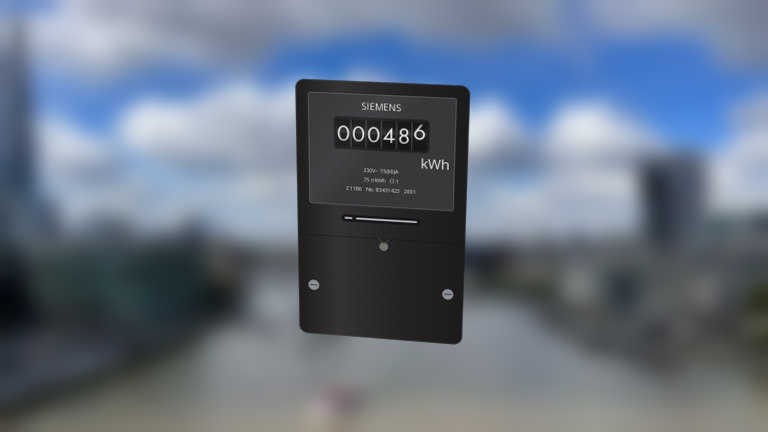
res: {"value": 486, "unit": "kWh"}
